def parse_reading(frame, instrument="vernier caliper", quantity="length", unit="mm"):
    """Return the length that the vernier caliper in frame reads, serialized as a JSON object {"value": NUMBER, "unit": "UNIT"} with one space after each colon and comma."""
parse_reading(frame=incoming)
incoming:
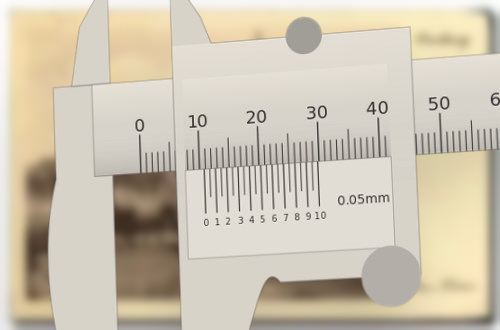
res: {"value": 10.8, "unit": "mm"}
